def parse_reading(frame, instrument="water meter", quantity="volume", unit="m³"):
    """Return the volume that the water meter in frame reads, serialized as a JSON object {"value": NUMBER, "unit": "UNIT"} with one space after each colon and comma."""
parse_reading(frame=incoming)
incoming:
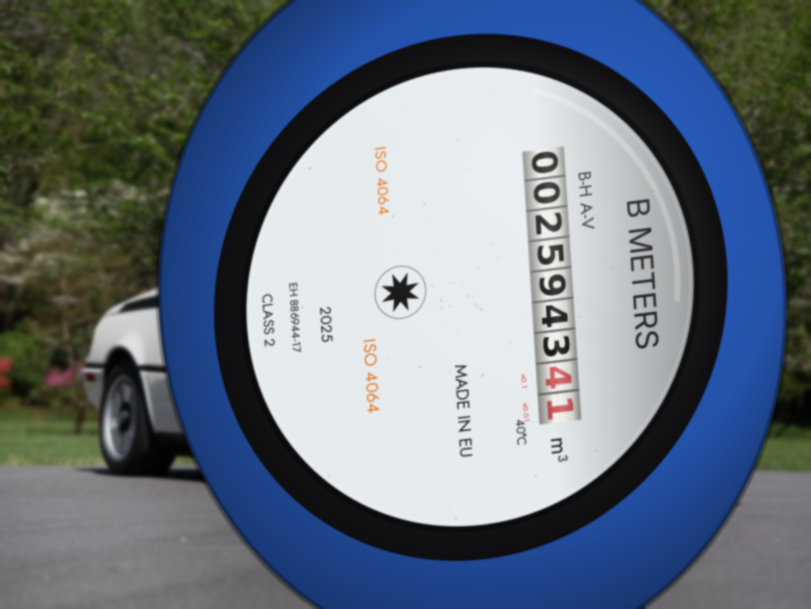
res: {"value": 25943.41, "unit": "m³"}
